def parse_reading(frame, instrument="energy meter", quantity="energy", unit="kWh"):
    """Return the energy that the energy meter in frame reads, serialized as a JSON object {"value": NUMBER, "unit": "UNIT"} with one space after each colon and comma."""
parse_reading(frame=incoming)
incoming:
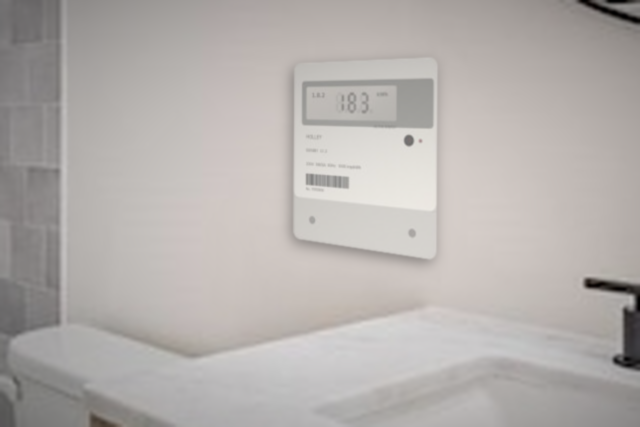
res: {"value": 183, "unit": "kWh"}
